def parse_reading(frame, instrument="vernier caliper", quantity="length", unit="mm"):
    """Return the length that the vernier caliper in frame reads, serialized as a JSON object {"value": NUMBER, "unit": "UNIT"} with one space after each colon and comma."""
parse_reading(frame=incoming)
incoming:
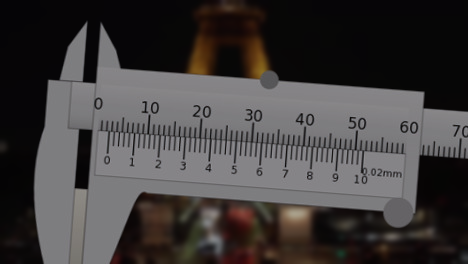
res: {"value": 2.5, "unit": "mm"}
